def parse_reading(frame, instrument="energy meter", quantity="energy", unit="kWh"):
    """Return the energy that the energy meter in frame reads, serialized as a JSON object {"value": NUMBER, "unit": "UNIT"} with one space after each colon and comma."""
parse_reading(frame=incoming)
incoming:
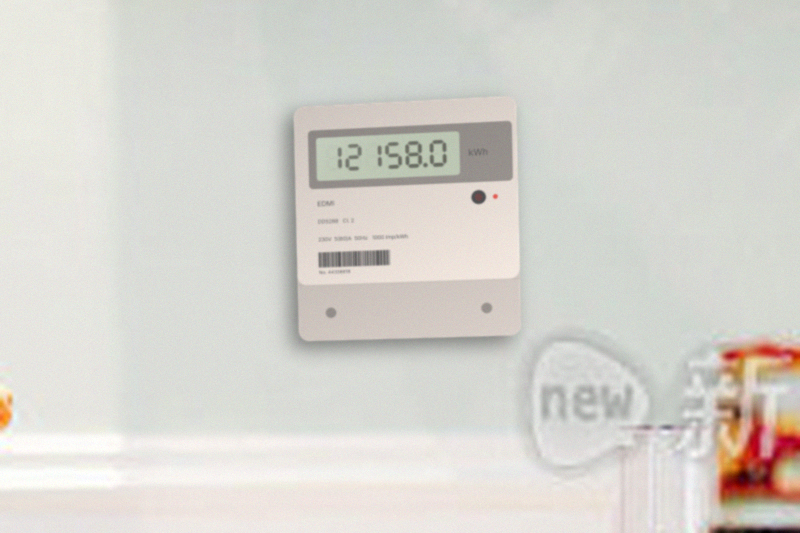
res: {"value": 12158.0, "unit": "kWh"}
